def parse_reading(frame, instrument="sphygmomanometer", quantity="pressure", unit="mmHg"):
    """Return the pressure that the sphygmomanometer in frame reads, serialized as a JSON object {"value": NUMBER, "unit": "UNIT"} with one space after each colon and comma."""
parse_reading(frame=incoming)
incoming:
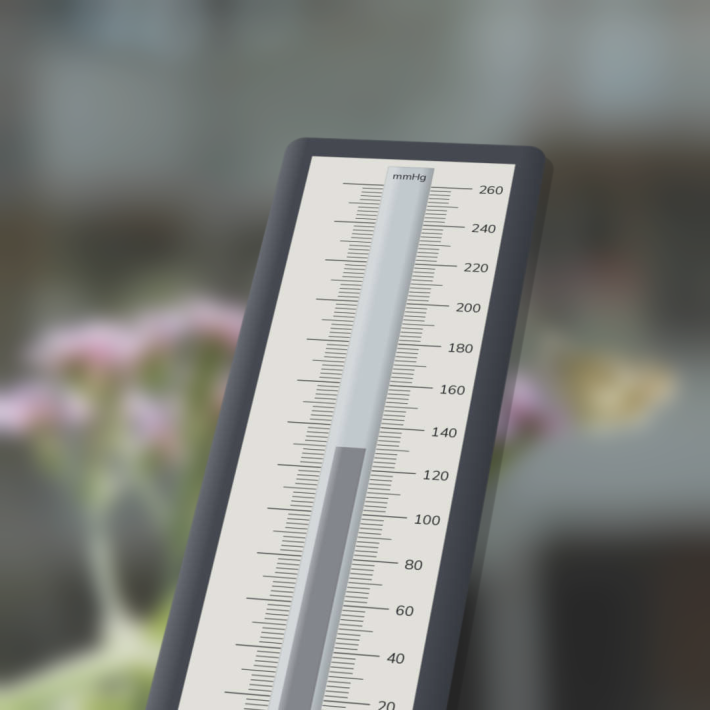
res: {"value": 130, "unit": "mmHg"}
